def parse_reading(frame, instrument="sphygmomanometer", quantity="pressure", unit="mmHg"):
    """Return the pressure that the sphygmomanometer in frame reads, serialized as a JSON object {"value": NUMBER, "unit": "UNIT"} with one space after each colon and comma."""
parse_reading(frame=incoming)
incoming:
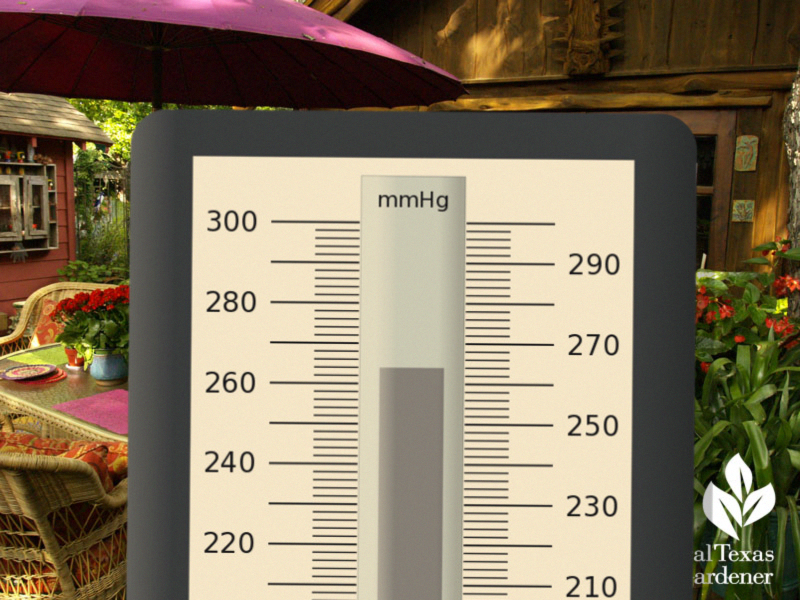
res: {"value": 264, "unit": "mmHg"}
